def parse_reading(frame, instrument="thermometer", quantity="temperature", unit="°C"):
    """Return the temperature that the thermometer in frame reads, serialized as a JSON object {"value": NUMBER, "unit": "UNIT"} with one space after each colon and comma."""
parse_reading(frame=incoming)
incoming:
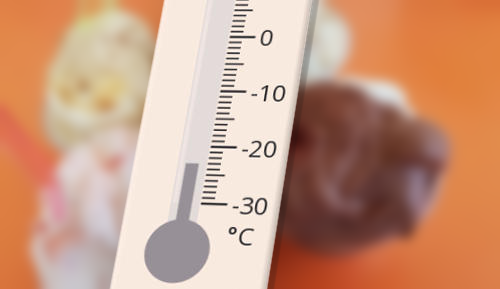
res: {"value": -23, "unit": "°C"}
